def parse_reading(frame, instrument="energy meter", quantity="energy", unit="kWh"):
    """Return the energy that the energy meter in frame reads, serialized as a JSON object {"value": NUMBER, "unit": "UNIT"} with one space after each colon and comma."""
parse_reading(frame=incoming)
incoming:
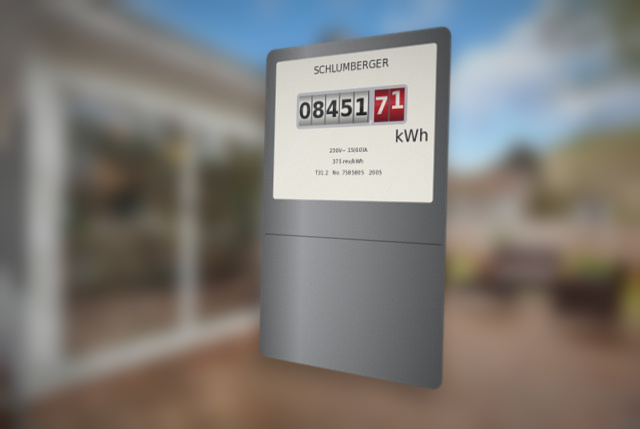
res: {"value": 8451.71, "unit": "kWh"}
